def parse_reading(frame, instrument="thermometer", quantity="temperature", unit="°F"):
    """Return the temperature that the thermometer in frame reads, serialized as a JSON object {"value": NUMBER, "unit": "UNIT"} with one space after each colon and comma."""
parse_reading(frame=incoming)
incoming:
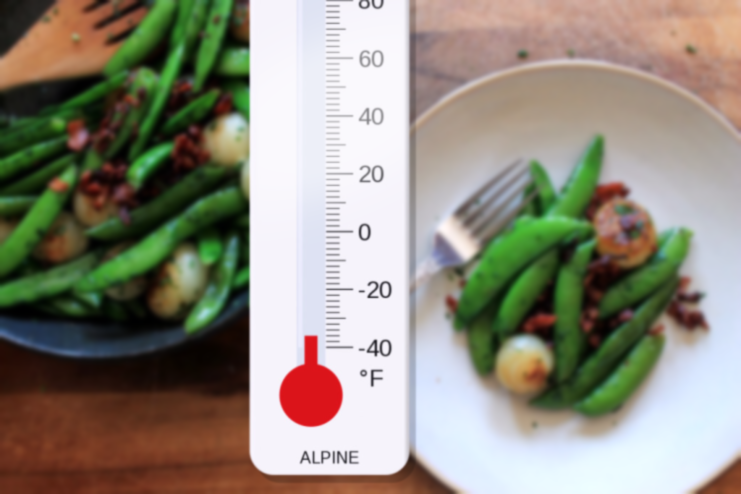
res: {"value": -36, "unit": "°F"}
